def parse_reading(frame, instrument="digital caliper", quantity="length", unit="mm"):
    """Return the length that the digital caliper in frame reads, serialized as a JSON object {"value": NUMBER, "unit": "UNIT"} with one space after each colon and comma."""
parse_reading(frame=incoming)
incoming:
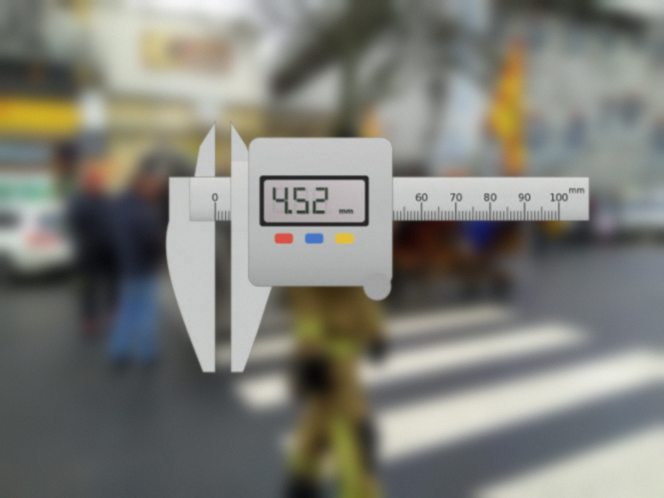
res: {"value": 4.52, "unit": "mm"}
